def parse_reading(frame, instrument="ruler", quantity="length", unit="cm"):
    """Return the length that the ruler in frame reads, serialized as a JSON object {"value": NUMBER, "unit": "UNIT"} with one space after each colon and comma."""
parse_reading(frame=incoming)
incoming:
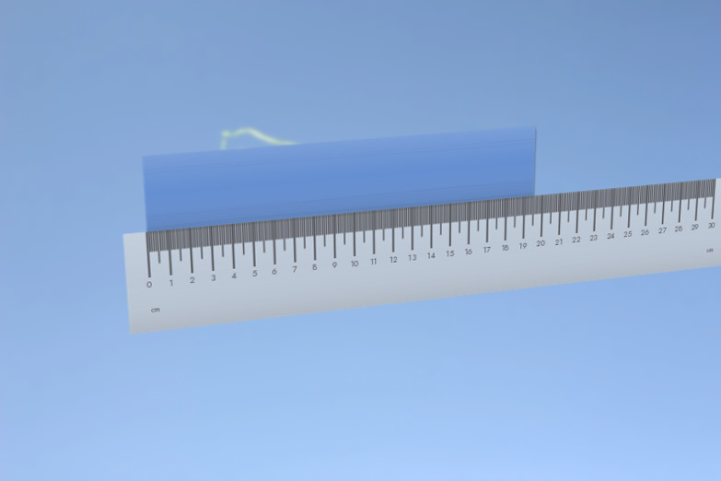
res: {"value": 19.5, "unit": "cm"}
